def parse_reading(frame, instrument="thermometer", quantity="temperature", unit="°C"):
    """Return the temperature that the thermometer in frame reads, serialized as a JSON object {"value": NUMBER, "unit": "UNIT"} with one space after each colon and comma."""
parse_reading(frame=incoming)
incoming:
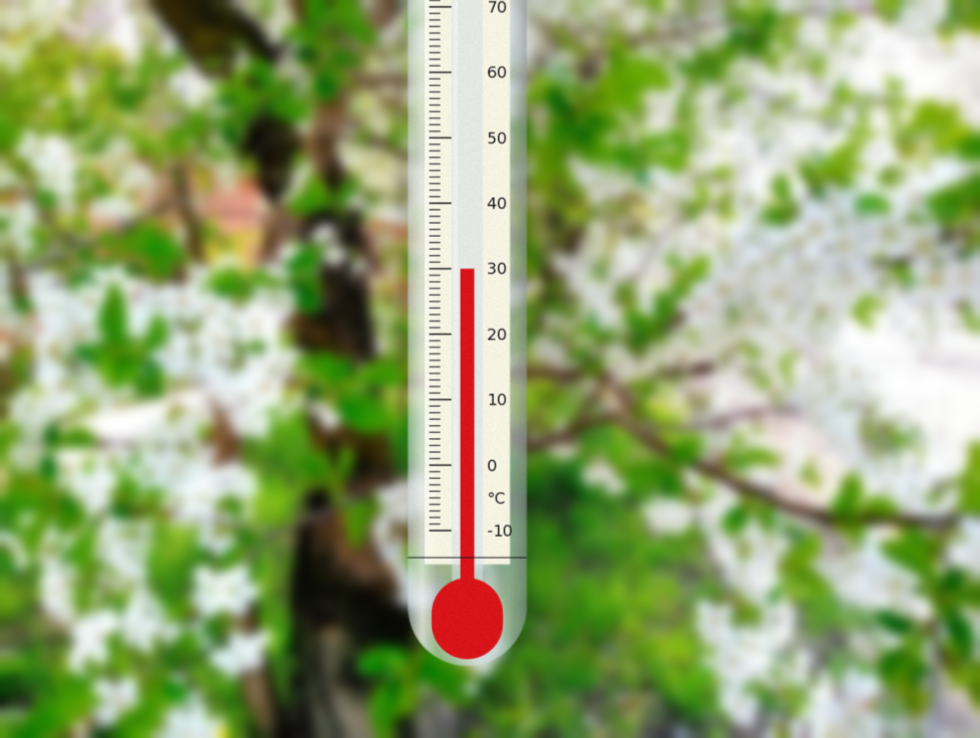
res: {"value": 30, "unit": "°C"}
